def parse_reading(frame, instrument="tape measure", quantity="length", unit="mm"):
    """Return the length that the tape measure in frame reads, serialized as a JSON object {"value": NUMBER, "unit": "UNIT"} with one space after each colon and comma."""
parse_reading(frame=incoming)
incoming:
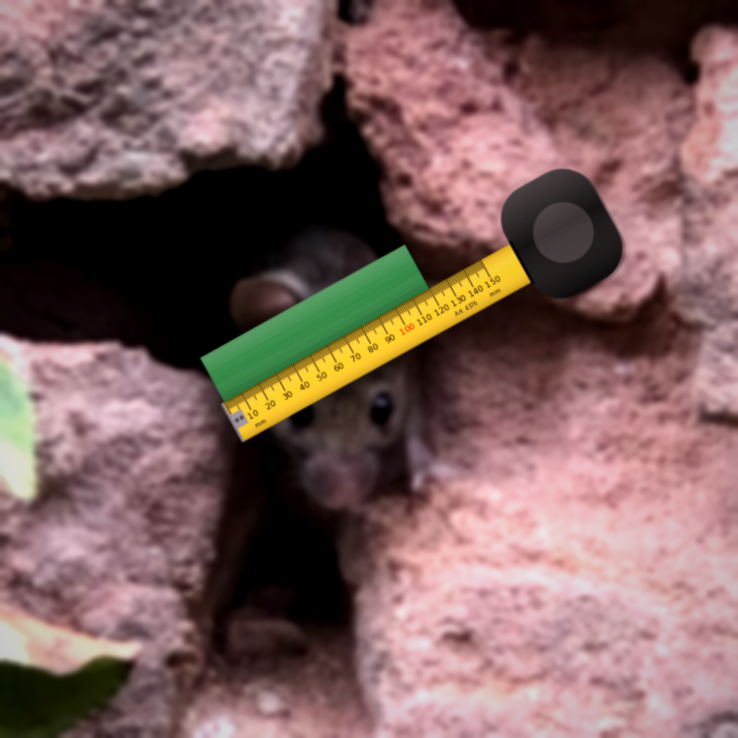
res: {"value": 120, "unit": "mm"}
